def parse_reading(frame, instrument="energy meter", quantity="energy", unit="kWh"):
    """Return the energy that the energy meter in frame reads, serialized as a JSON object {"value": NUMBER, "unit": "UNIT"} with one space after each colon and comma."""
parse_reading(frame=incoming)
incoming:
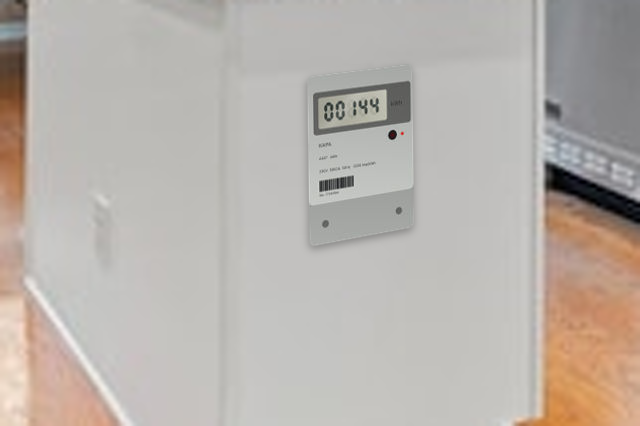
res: {"value": 144, "unit": "kWh"}
